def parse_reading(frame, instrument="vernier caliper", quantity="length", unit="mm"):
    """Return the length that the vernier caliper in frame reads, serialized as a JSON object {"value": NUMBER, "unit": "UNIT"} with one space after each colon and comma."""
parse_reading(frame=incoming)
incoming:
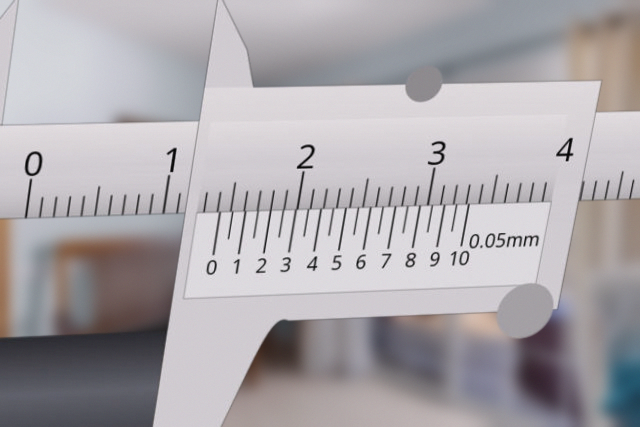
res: {"value": 14.2, "unit": "mm"}
